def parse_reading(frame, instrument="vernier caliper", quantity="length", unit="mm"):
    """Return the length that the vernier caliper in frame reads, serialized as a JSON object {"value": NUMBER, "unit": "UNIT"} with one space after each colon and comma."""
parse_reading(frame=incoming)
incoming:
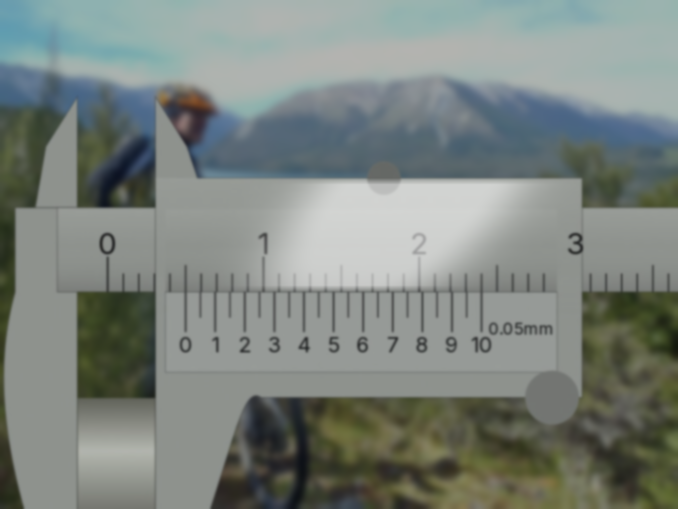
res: {"value": 5.0, "unit": "mm"}
